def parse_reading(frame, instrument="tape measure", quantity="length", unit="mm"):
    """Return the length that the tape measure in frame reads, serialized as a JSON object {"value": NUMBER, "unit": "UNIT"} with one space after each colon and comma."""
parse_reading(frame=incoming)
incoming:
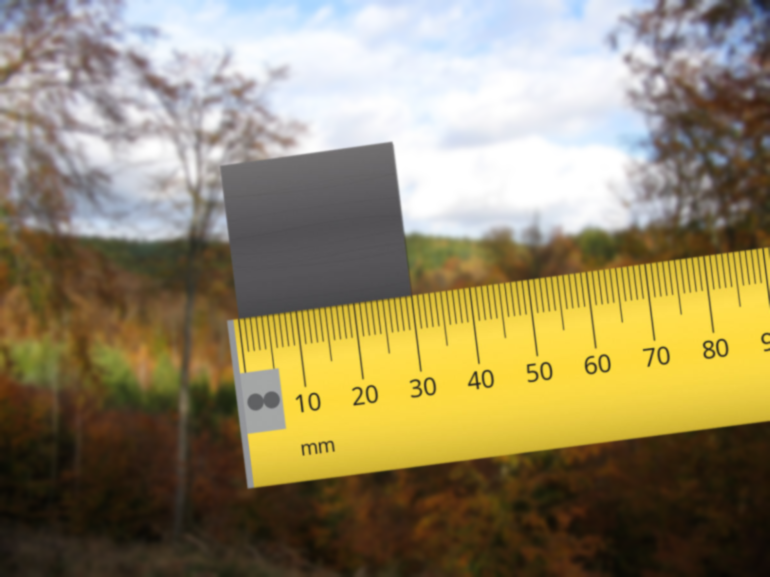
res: {"value": 30, "unit": "mm"}
